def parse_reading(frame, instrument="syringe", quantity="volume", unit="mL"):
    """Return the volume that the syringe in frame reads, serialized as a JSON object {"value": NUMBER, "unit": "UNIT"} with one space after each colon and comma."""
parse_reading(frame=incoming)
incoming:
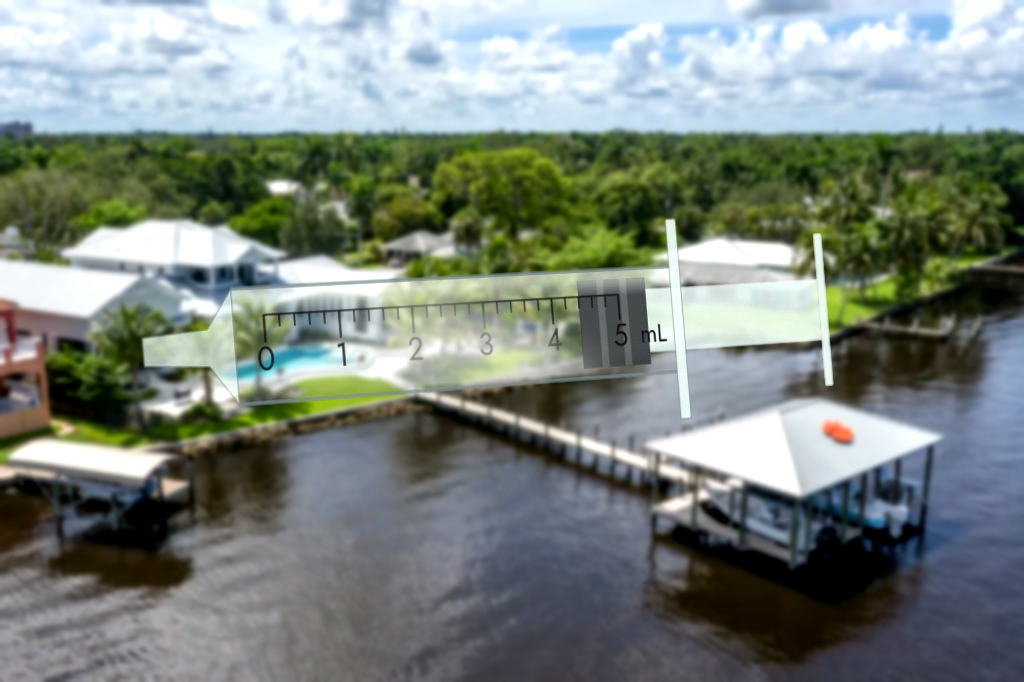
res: {"value": 4.4, "unit": "mL"}
